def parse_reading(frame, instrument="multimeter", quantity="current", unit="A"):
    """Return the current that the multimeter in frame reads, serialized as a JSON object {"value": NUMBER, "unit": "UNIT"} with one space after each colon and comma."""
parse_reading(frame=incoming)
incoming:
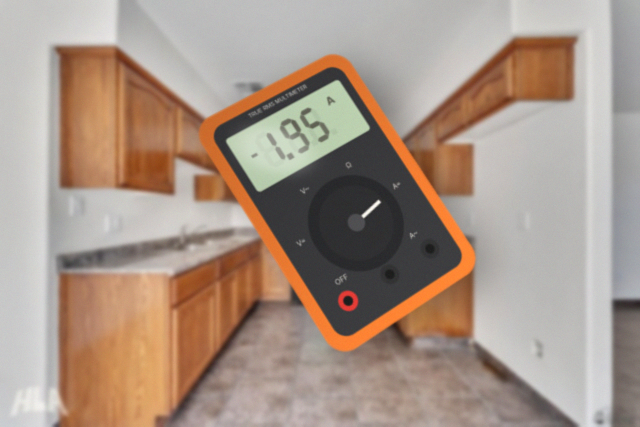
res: {"value": -1.95, "unit": "A"}
